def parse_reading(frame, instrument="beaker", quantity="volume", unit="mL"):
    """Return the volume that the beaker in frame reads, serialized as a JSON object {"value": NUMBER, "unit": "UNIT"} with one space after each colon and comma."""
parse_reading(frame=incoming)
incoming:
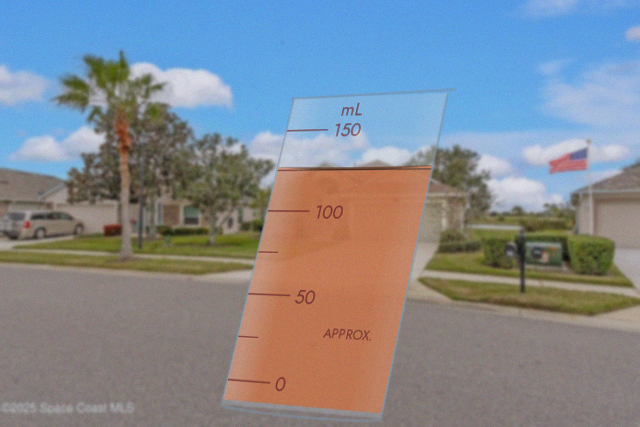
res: {"value": 125, "unit": "mL"}
